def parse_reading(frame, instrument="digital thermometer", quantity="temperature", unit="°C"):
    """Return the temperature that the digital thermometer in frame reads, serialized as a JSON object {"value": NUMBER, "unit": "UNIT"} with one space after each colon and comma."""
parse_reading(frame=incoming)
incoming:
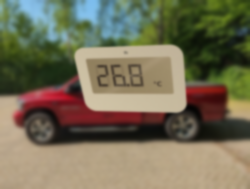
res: {"value": 26.8, "unit": "°C"}
